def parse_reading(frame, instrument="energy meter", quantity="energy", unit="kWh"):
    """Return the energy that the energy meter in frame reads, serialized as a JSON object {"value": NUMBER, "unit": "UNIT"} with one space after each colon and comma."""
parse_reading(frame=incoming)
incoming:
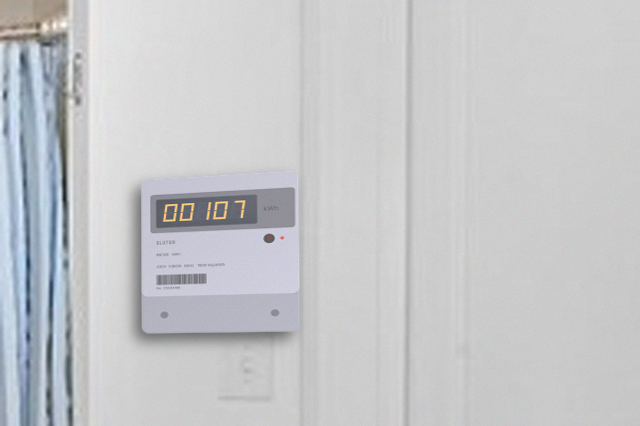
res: {"value": 107, "unit": "kWh"}
